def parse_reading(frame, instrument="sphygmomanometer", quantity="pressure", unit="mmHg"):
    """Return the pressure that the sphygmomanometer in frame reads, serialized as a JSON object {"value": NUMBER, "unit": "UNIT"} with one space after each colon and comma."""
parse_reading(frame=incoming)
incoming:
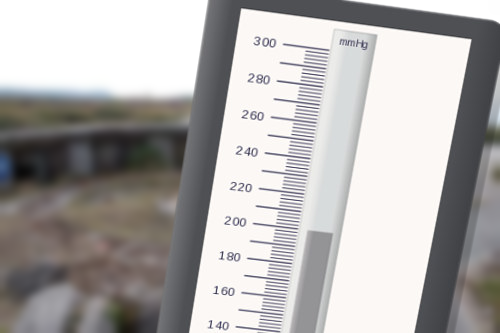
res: {"value": 200, "unit": "mmHg"}
